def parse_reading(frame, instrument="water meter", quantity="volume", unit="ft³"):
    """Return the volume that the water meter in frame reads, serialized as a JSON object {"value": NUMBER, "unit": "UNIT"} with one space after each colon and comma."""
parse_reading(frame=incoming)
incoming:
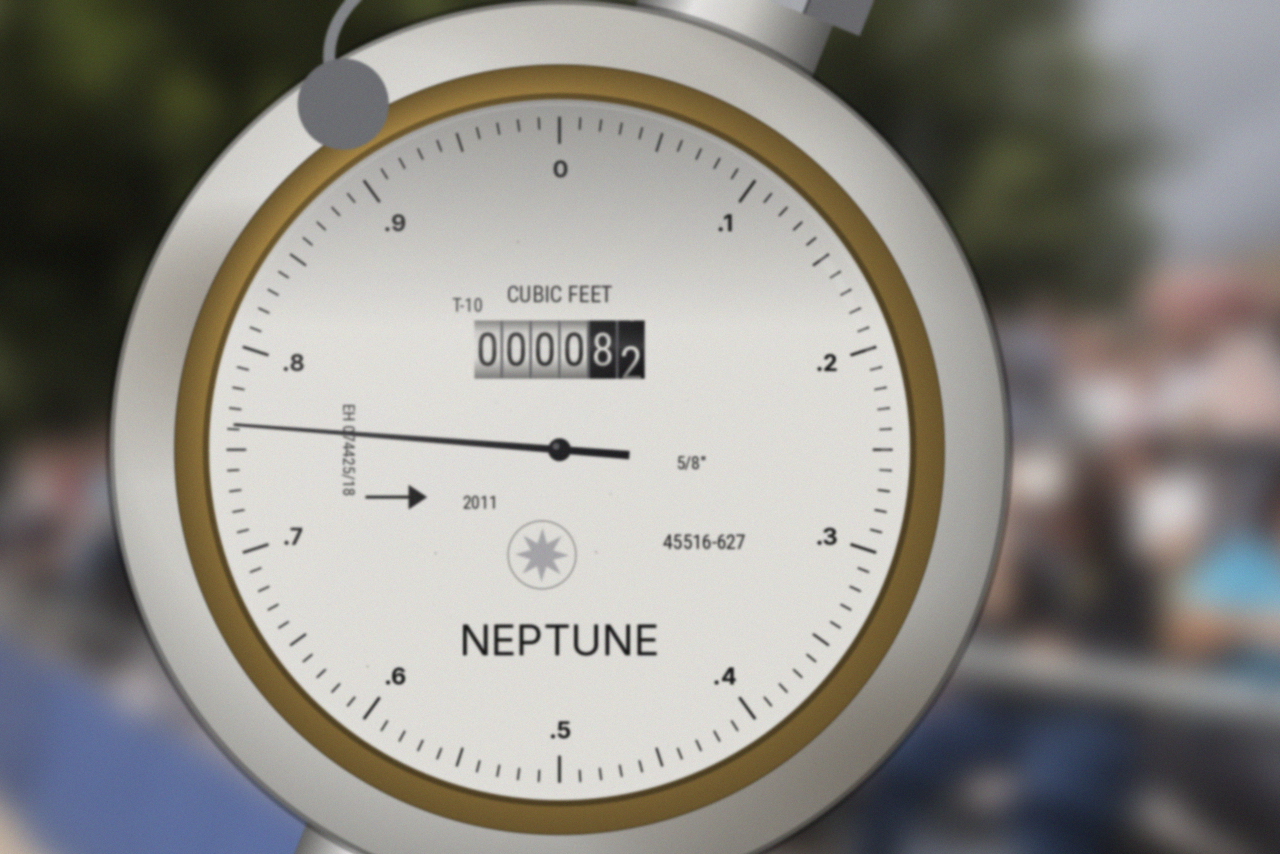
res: {"value": 81.76, "unit": "ft³"}
